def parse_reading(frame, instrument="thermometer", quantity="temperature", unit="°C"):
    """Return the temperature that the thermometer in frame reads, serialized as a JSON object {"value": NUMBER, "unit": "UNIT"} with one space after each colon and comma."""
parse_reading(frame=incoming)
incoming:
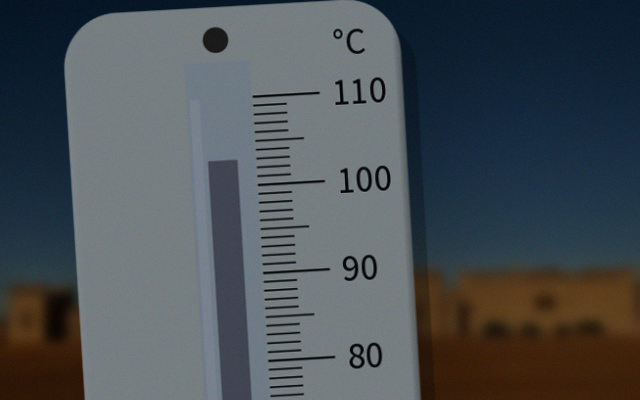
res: {"value": 103, "unit": "°C"}
